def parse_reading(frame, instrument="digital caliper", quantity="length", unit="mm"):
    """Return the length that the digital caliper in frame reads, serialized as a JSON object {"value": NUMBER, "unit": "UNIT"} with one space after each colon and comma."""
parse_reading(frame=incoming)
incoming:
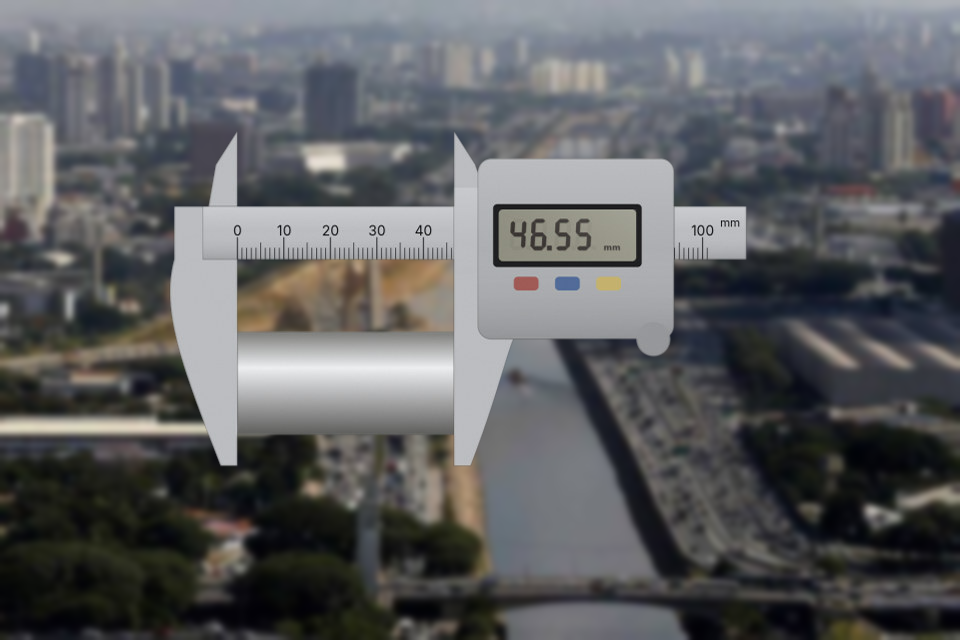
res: {"value": 46.55, "unit": "mm"}
